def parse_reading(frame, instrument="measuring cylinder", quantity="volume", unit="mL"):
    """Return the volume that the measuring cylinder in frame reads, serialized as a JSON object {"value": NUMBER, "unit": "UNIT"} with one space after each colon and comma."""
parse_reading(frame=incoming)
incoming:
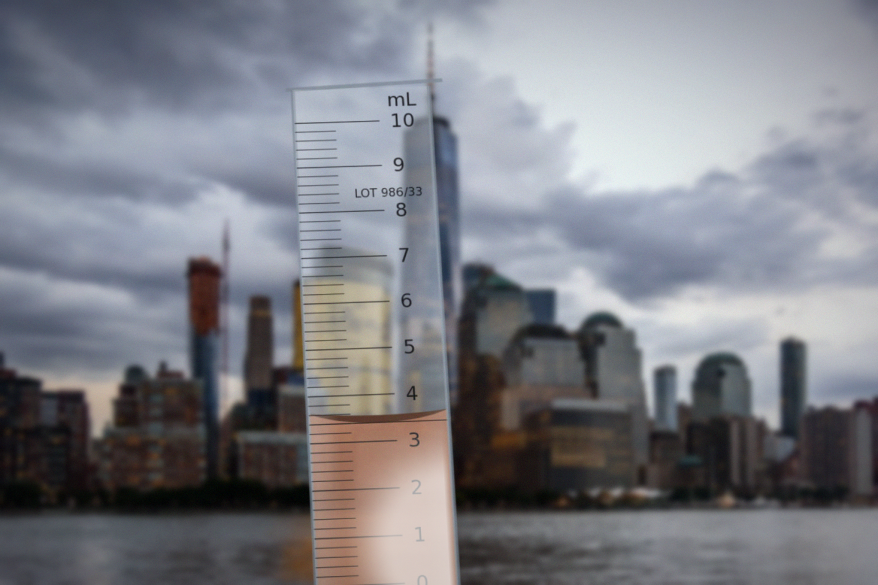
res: {"value": 3.4, "unit": "mL"}
